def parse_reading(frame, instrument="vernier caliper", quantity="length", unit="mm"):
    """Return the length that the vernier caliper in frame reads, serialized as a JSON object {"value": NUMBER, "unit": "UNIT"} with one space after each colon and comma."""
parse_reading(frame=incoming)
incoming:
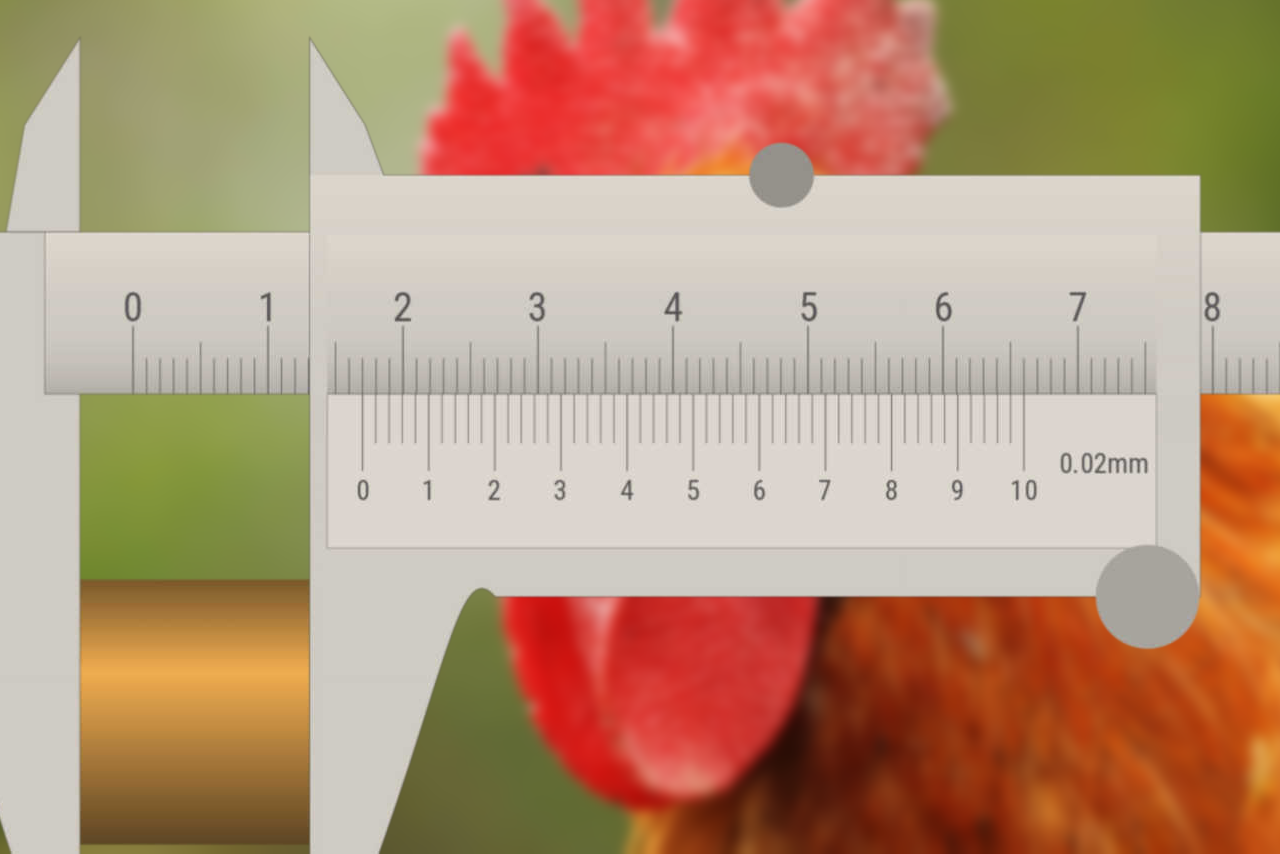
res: {"value": 17.0, "unit": "mm"}
